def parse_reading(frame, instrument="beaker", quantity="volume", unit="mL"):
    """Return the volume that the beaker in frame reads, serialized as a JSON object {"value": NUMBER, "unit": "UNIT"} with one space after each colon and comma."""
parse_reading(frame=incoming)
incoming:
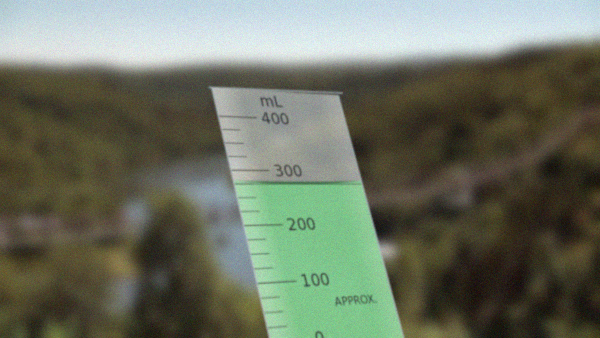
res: {"value": 275, "unit": "mL"}
